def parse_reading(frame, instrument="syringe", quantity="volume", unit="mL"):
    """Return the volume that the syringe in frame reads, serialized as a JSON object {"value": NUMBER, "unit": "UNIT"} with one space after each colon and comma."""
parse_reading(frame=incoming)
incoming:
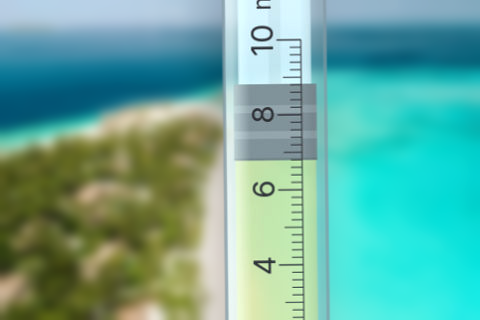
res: {"value": 6.8, "unit": "mL"}
